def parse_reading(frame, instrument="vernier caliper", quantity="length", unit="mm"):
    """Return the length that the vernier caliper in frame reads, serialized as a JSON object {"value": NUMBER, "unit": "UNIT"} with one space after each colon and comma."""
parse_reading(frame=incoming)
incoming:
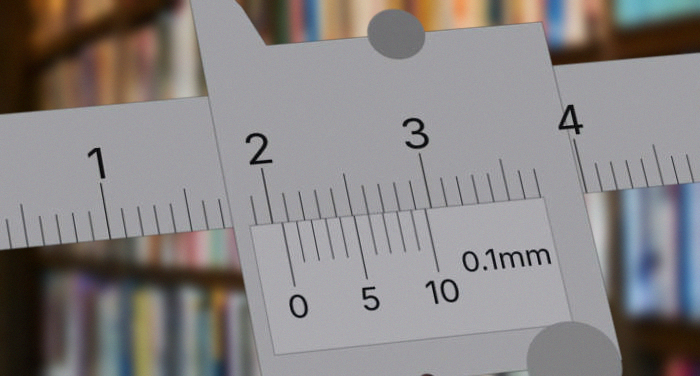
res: {"value": 20.6, "unit": "mm"}
